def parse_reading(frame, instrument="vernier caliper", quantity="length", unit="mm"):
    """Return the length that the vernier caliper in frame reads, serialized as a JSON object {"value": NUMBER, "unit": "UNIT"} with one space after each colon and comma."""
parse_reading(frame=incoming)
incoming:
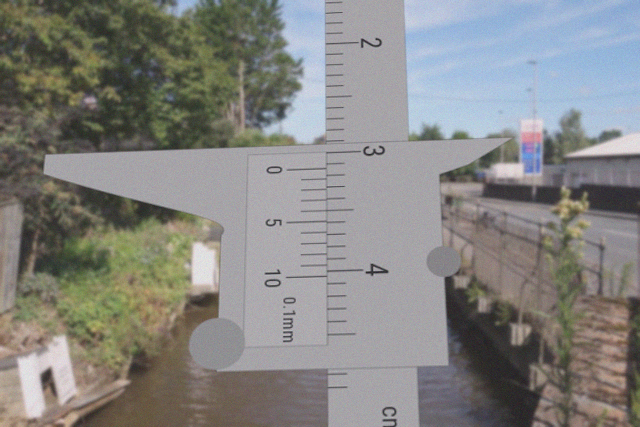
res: {"value": 31.4, "unit": "mm"}
